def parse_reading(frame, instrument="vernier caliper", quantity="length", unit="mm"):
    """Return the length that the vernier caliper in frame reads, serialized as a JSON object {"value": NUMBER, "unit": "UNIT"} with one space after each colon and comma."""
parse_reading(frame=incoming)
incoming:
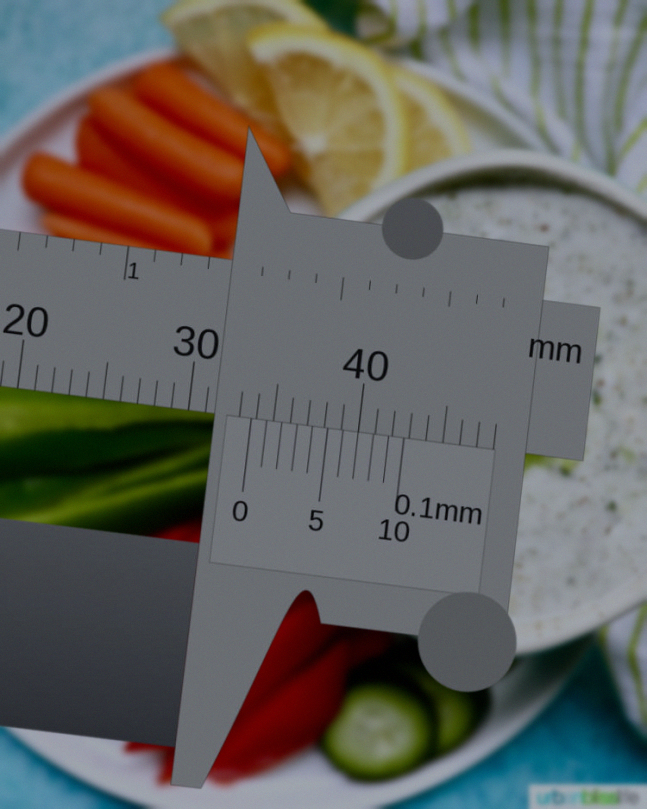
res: {"value": 33.7, "unit": "mm"}
